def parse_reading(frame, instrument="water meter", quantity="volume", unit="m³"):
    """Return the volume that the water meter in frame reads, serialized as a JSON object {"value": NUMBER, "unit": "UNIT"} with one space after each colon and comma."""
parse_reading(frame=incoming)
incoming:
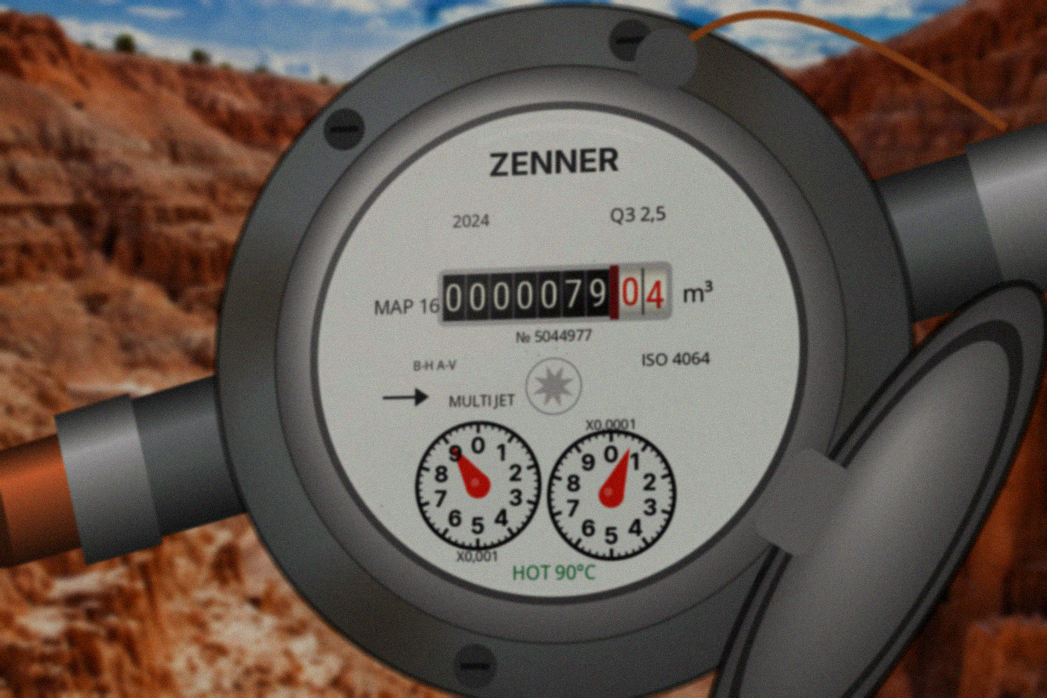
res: {"value": 79.0390, "unit": "m³"}
